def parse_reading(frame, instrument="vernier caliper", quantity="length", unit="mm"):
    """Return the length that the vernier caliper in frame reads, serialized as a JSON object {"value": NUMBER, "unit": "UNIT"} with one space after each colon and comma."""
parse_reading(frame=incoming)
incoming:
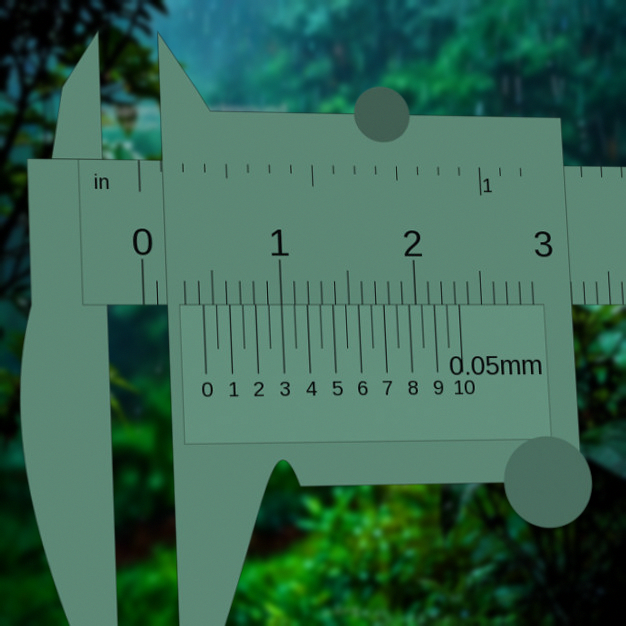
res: {"value": 4.3, "unit": "mm"}
